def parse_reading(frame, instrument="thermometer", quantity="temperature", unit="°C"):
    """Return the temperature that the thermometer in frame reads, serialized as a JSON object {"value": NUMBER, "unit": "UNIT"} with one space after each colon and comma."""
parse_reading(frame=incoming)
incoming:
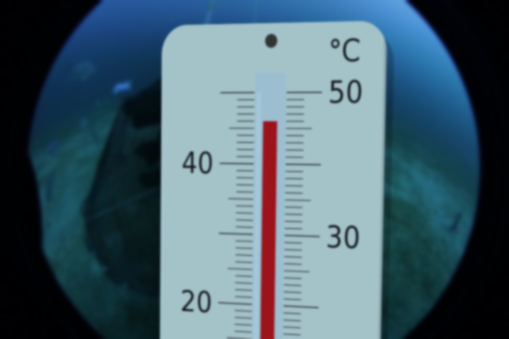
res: {"value": 46, "unit": "°C"}
